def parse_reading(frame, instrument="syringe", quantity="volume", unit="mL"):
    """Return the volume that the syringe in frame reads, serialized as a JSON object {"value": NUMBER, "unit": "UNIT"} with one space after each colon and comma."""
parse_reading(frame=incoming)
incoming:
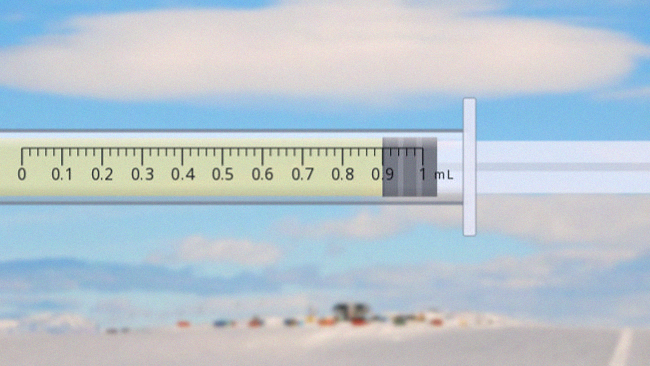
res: {"value": 0.9, "unit": "mL"}
